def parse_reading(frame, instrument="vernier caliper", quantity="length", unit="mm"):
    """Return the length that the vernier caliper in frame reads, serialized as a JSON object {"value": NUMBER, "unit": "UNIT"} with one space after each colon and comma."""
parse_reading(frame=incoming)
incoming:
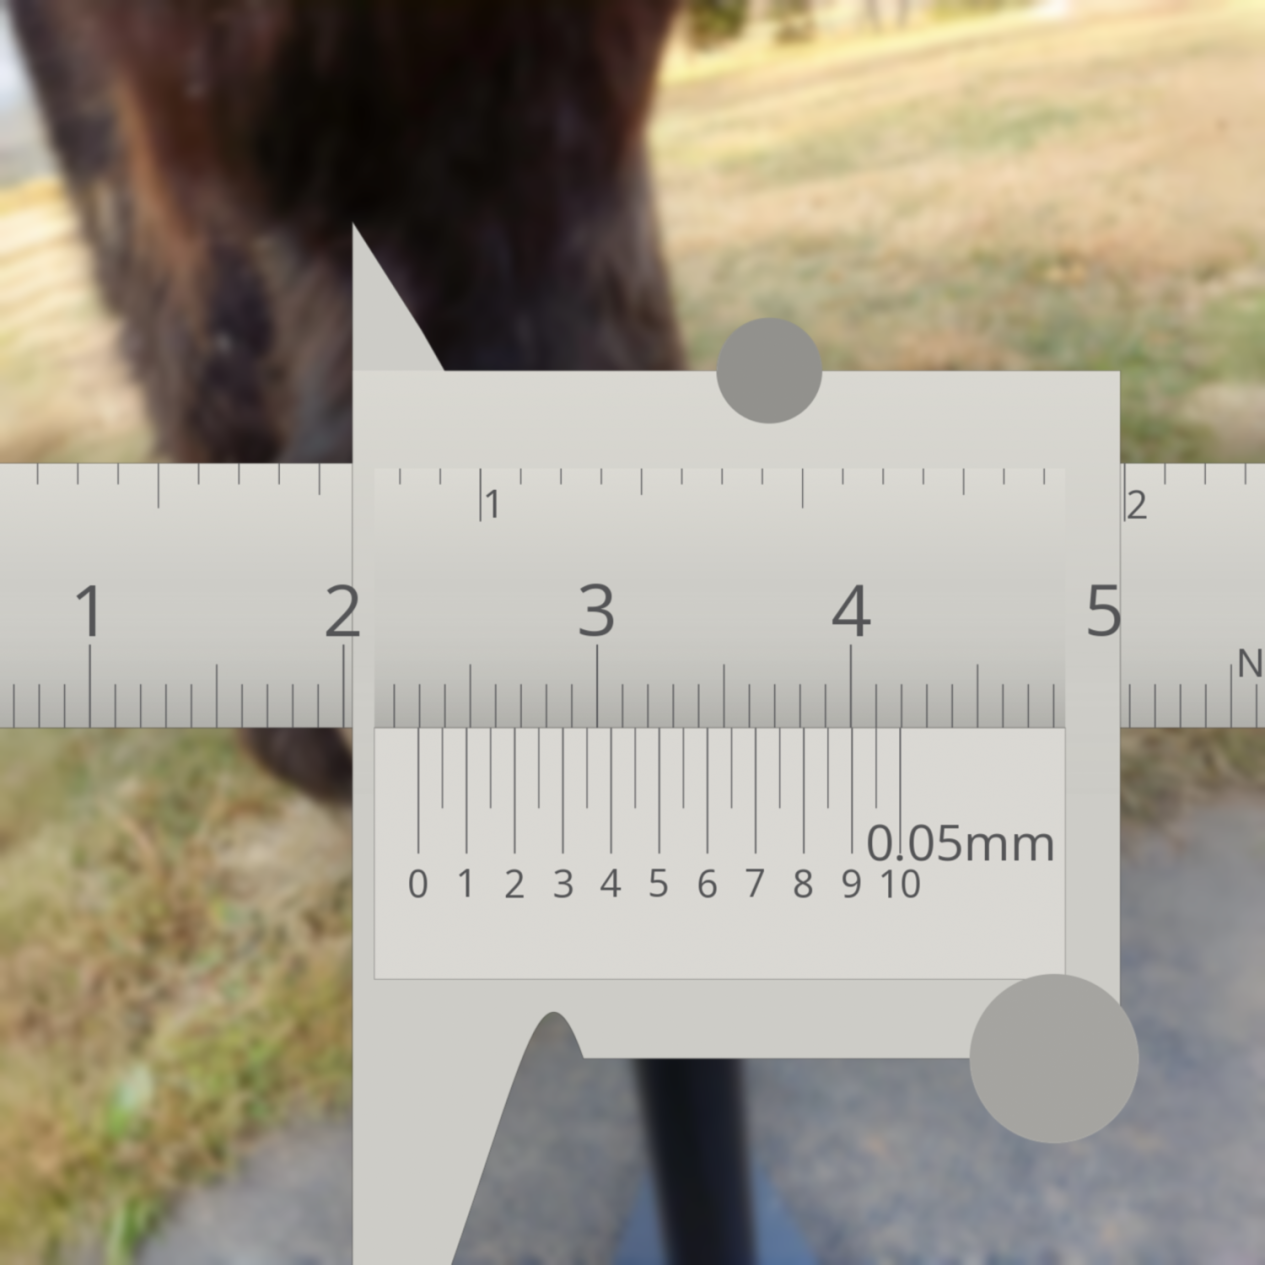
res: {"value": 22.95, "unit": "mm"}
